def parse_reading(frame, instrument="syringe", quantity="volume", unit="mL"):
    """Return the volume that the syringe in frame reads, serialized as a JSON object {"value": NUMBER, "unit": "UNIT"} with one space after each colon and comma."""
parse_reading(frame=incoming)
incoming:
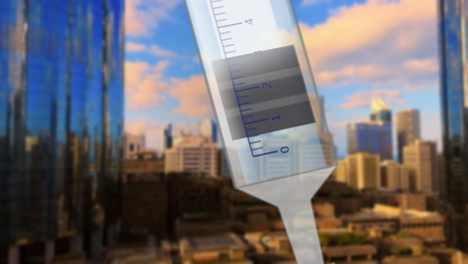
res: {"value": 0.6, "unit": "mL"}
